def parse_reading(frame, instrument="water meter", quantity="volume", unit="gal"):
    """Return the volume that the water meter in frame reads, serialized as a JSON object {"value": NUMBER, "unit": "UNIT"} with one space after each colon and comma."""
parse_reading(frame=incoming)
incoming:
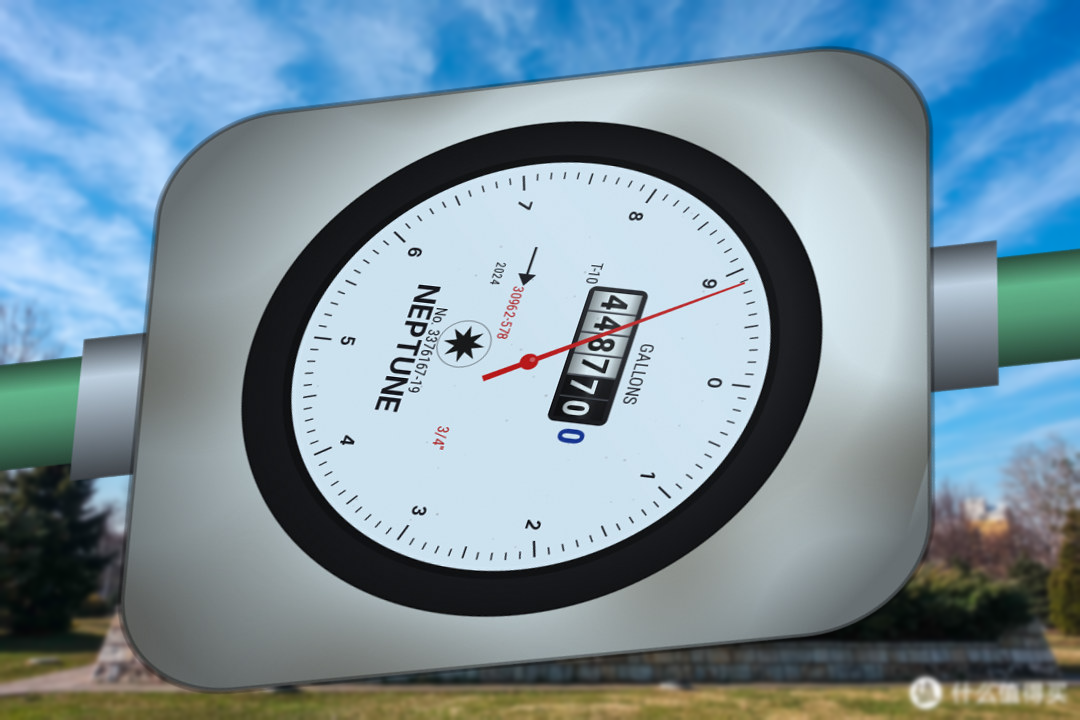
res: {"value": 4487699.1, "unit": "gal"}
